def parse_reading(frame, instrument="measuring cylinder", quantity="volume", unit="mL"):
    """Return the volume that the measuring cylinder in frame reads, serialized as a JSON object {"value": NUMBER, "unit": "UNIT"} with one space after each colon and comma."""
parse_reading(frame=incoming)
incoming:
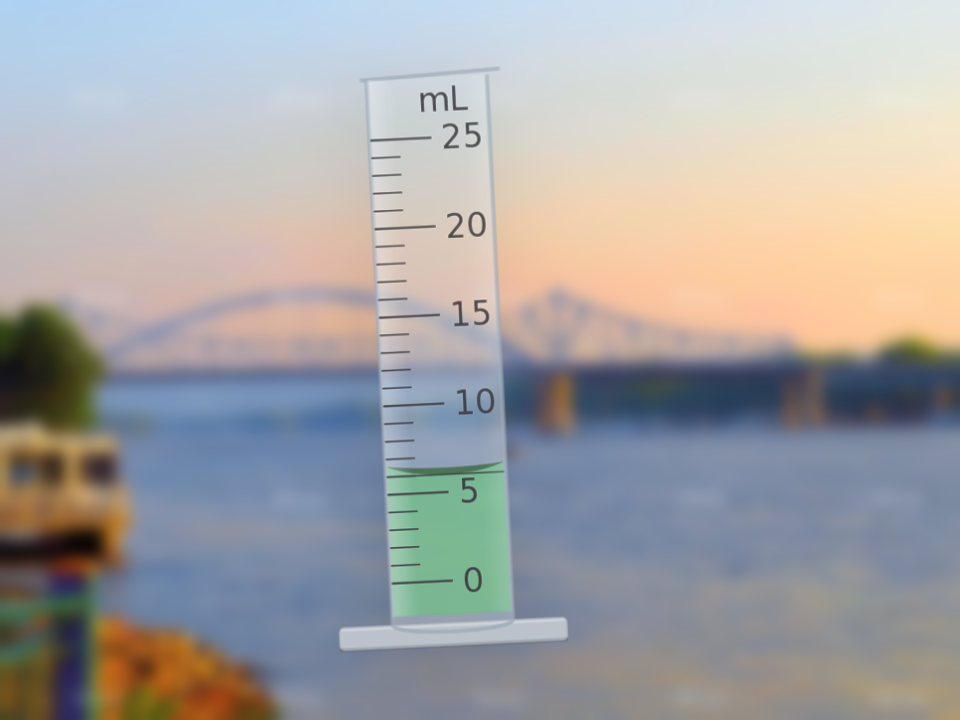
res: {"value": 6, "unit": "mL"}
